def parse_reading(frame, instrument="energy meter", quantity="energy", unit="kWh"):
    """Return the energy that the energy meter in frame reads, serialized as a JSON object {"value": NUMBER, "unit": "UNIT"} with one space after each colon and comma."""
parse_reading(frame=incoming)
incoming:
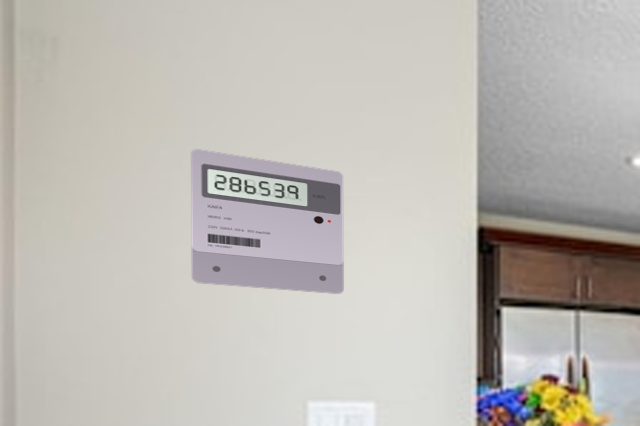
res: {"value": 286539, "unit": "kWh"}
